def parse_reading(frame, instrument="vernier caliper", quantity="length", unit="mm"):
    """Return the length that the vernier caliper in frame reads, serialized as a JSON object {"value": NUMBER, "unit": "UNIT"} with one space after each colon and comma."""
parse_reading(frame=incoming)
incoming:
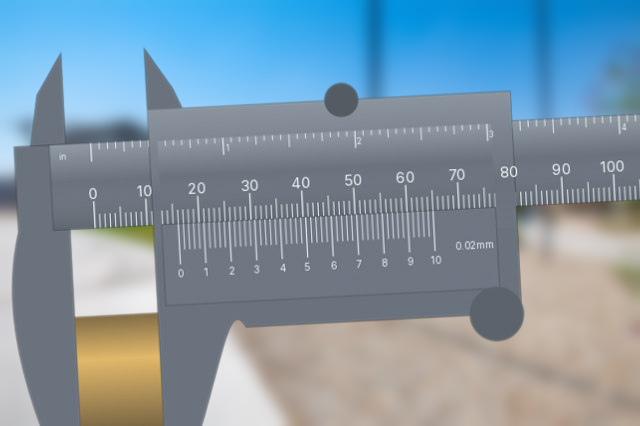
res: {"value": 16.0, "unit": "mm"}
